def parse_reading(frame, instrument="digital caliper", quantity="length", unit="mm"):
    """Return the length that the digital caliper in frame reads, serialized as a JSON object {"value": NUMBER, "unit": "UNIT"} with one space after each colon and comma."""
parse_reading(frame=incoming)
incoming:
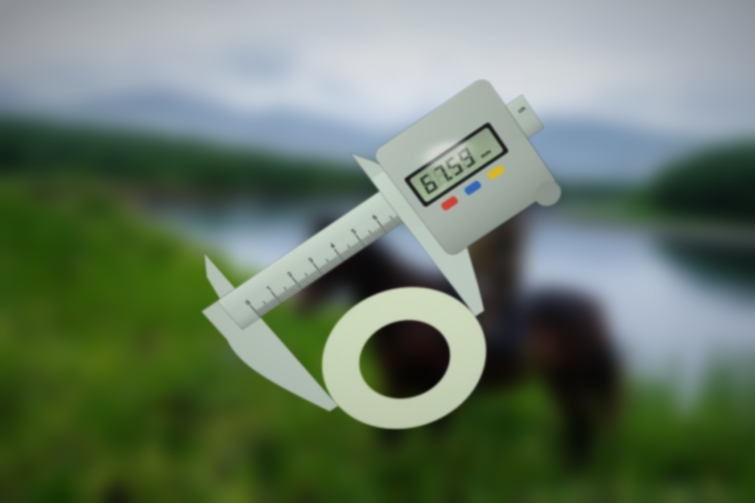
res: {"value": 67.59, "unit": "mm"}
